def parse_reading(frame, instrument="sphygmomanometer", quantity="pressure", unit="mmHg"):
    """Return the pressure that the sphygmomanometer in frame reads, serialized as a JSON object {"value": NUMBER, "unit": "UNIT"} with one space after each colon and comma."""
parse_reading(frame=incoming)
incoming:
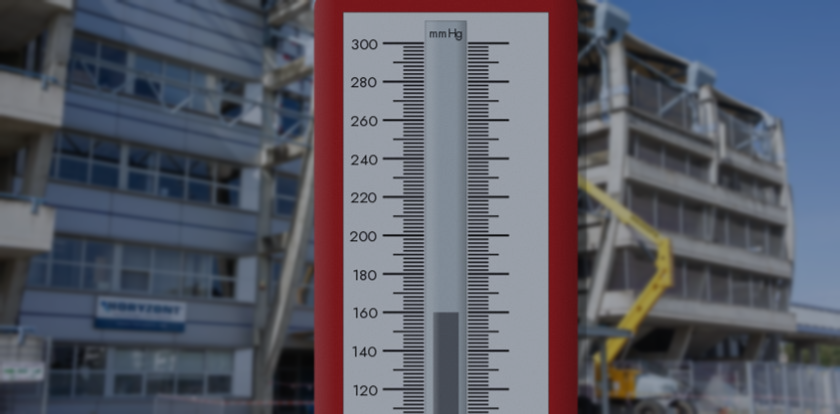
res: {"value": 160, "unit": "mmHg"}
